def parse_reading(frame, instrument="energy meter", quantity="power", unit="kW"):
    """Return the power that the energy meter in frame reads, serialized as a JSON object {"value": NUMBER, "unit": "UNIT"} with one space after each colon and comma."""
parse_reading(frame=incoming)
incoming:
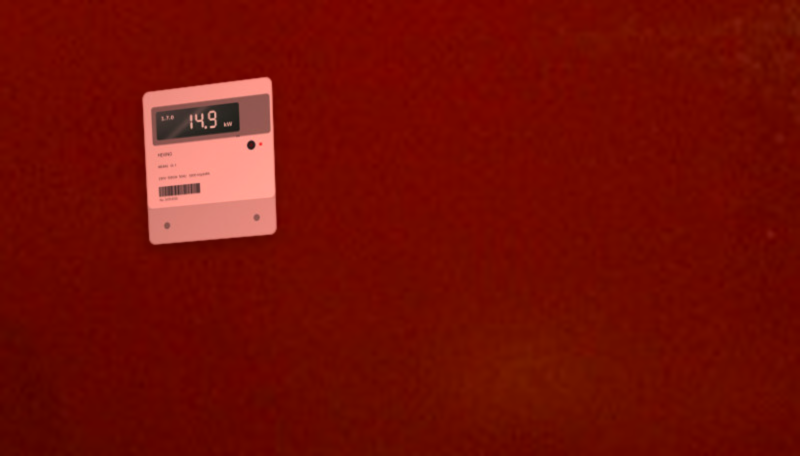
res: {"value": 14.9, "unit": "kW"}
